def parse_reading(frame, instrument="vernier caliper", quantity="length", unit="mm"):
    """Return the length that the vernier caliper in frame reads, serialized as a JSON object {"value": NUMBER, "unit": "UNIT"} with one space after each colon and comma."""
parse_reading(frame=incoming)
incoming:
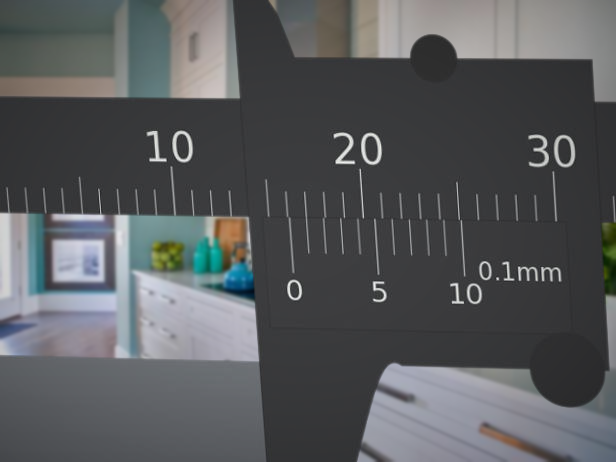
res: {"value": 16.1, "unit": "mm"}
